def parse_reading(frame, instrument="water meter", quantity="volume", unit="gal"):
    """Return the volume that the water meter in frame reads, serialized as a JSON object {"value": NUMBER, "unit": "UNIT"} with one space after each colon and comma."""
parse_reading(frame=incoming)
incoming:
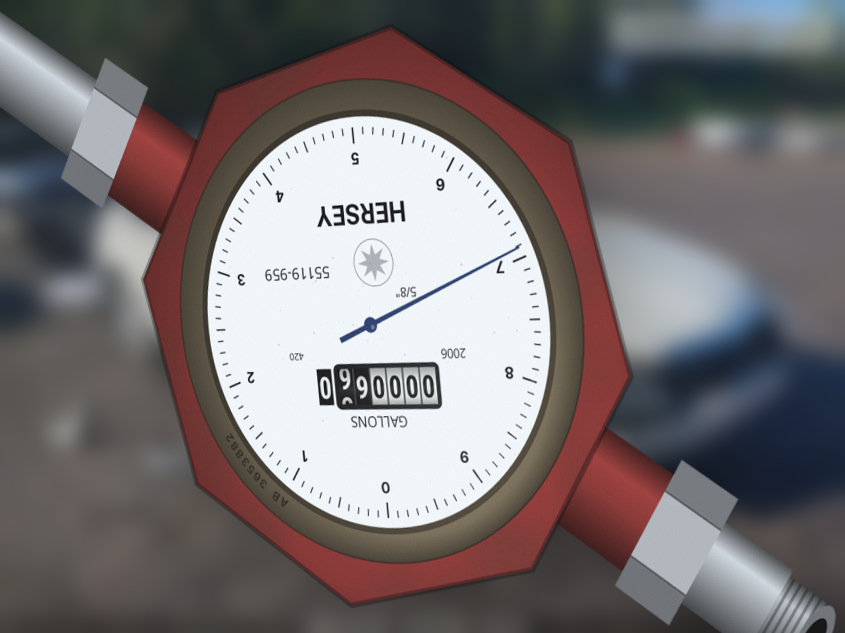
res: {"value": 656.9, "unit": "gal"}
